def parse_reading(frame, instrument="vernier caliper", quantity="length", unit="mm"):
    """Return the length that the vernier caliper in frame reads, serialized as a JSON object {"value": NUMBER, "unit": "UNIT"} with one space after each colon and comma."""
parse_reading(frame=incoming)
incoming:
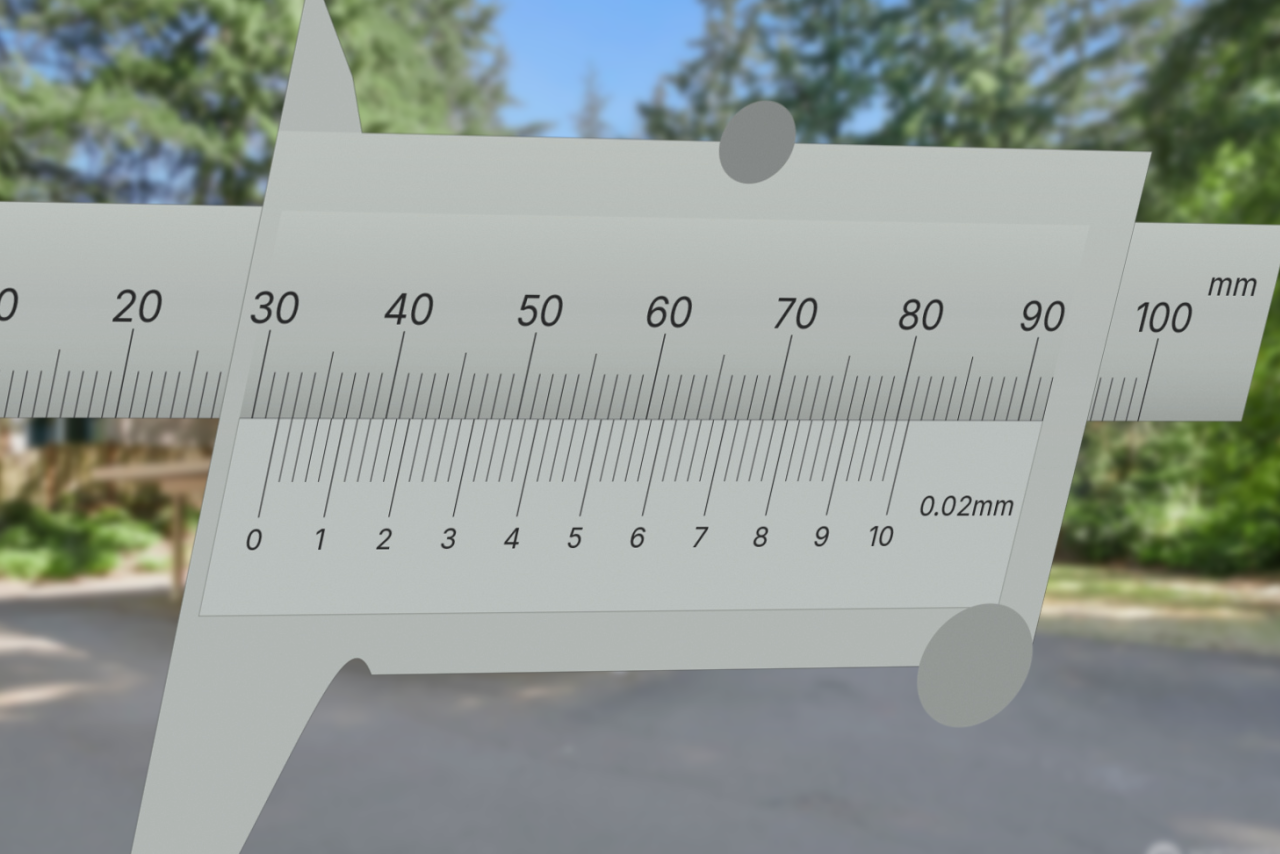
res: {"value": 32.0, "unit": "mm"}
